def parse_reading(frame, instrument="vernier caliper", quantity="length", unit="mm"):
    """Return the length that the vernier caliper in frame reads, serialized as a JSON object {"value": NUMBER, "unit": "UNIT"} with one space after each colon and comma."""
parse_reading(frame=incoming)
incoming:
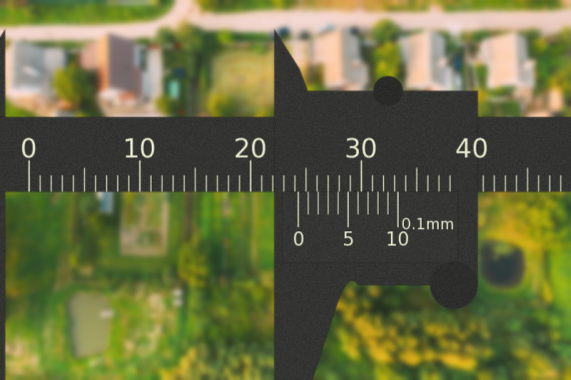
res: {"value": 24.3, "unit": "mm"}
